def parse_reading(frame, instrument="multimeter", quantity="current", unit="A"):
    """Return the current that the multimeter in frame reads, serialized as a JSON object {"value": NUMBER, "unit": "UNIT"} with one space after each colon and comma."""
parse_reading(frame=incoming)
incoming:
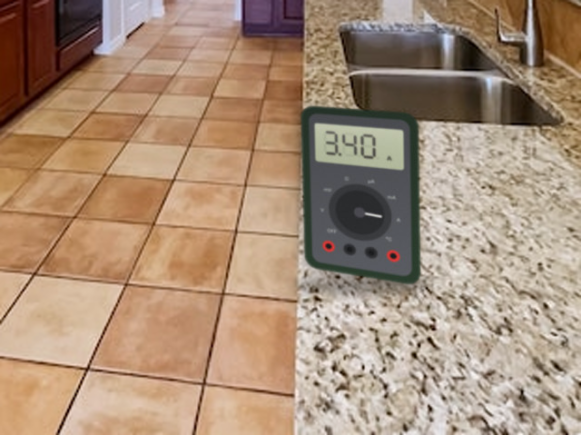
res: {"value": 3.40, "unit": "A"}
